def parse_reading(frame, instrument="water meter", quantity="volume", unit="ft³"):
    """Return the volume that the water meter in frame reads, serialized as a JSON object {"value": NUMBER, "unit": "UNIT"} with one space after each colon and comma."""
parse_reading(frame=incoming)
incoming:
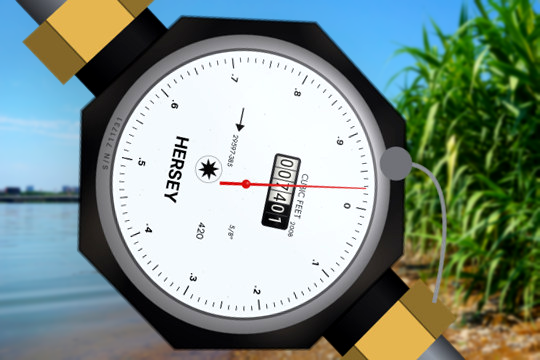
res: {"value": 7400.97, "unit": "ft³"}
